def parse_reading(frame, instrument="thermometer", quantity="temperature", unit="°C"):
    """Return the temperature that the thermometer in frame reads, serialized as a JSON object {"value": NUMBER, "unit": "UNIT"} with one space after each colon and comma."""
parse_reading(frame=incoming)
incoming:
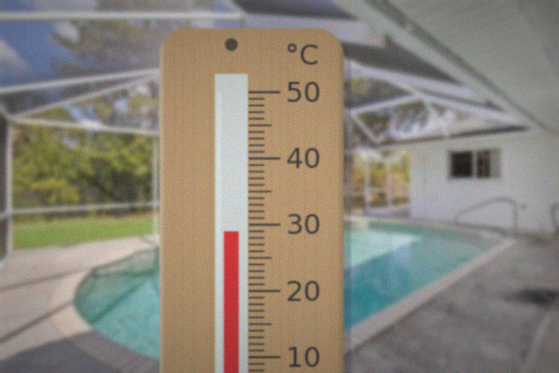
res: {"value": 29, "unit": "°C"}
